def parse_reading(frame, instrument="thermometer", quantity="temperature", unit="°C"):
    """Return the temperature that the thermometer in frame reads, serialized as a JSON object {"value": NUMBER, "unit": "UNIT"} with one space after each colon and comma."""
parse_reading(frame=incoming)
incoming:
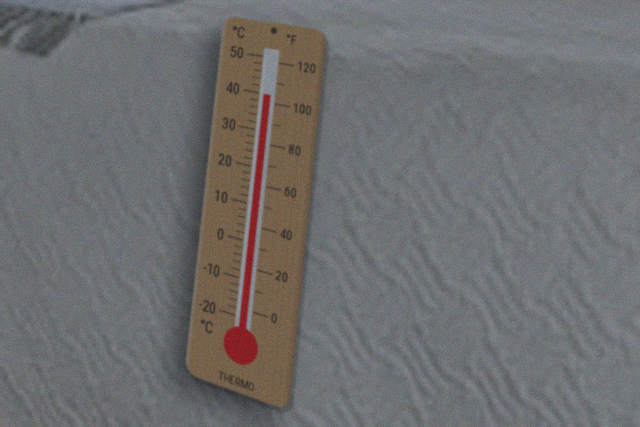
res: {"value": 40, "unit": "°C"}
